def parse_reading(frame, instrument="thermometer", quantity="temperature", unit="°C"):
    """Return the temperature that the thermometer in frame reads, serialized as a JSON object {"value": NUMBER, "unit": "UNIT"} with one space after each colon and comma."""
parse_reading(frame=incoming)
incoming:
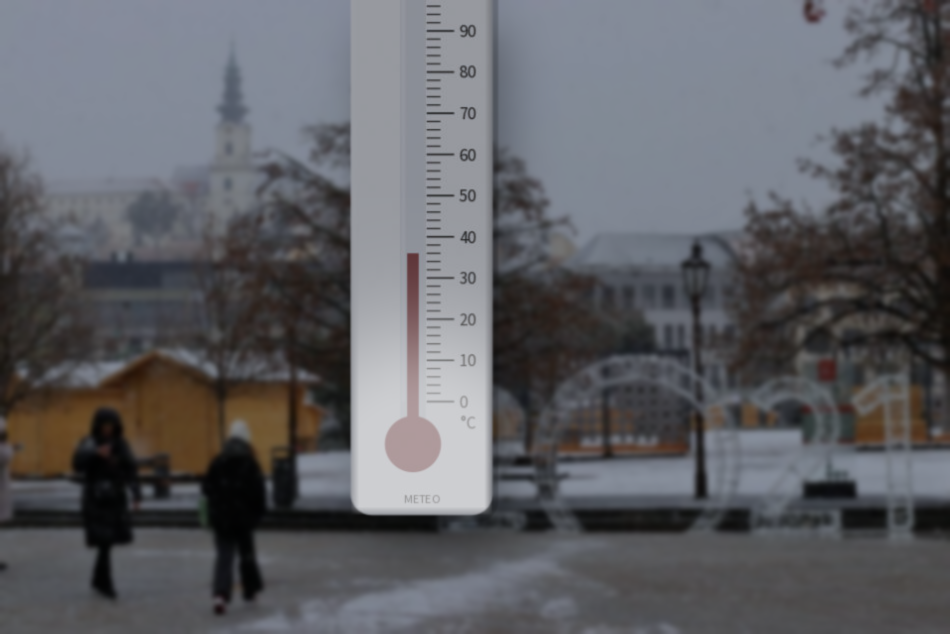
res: {"value": 36, "unit": "°C"}
